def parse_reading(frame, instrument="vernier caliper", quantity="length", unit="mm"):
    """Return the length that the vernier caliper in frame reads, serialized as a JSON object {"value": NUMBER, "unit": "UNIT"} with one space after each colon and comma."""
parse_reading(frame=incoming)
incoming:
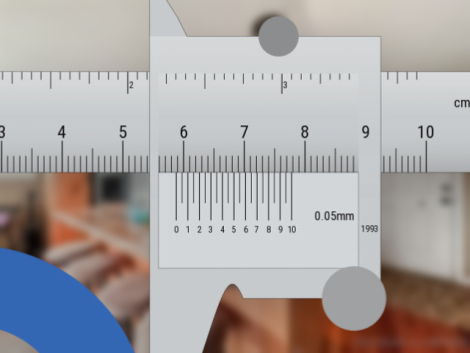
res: {"value": 58.8, "unit": "mm"}
